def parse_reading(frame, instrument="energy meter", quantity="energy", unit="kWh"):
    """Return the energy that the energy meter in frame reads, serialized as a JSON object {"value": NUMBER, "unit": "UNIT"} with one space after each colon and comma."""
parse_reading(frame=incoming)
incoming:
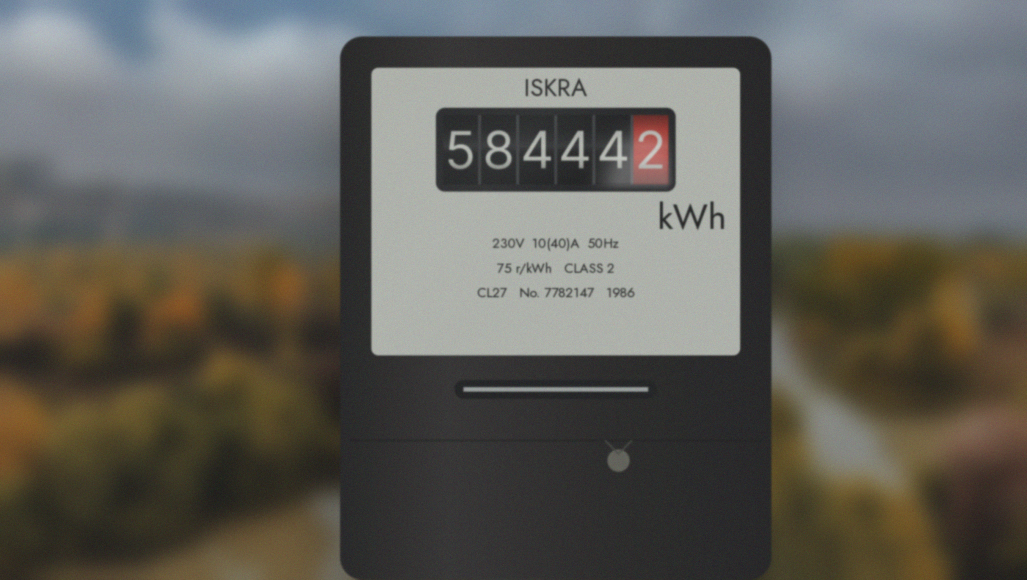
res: {"value": 58444.2, "unit": "kWh"}
